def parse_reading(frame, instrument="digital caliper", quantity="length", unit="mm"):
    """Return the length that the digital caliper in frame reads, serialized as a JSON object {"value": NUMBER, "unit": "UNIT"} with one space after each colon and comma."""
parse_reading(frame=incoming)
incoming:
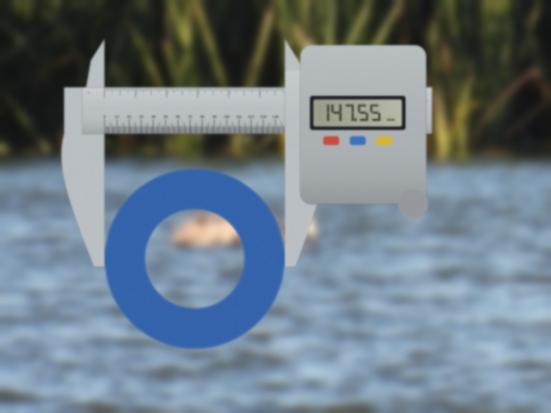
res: {"value": 147.55, "unit": "mm"}
